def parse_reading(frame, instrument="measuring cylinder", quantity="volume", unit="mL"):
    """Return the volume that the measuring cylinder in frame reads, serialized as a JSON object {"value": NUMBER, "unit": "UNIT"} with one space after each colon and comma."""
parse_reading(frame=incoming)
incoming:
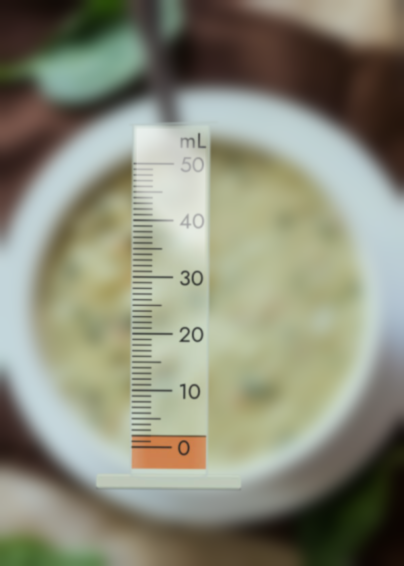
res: {"value": 2, "unit": "mL"}
